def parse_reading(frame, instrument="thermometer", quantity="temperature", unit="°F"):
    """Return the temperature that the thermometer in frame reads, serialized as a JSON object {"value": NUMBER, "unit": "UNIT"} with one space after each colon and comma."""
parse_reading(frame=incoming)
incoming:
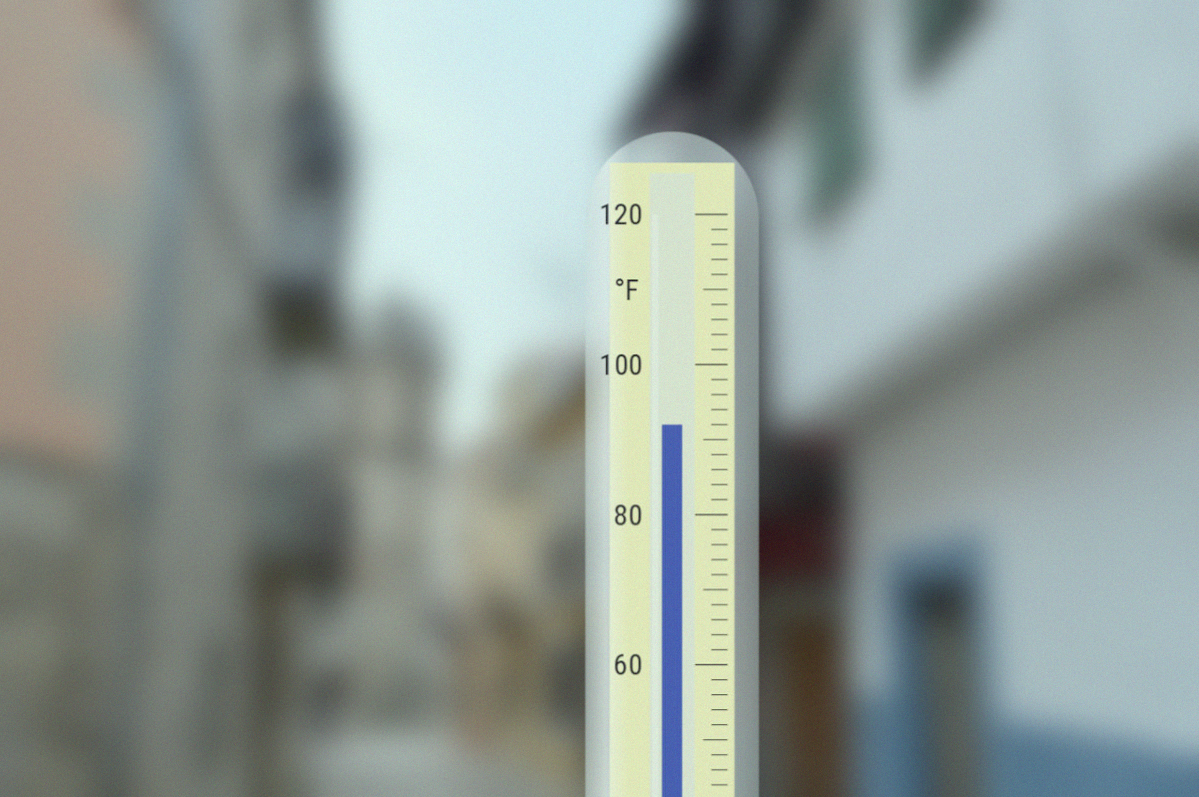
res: {"value": 92, "unit": "°F"}
